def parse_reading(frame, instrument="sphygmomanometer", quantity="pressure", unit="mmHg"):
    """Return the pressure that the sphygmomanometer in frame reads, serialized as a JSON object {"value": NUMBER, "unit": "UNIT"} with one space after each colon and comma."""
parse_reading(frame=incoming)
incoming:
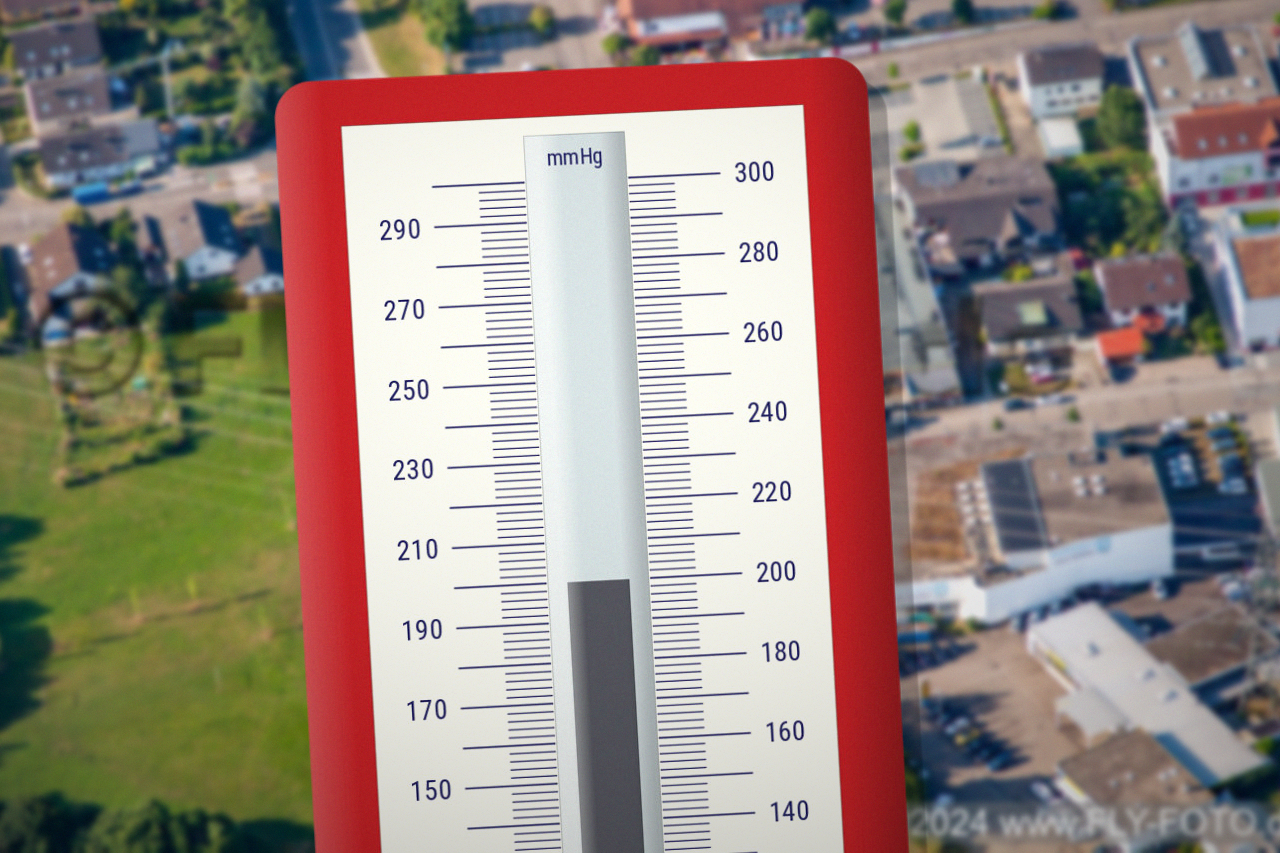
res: {"value": 200, "unit": "mmHg"}
